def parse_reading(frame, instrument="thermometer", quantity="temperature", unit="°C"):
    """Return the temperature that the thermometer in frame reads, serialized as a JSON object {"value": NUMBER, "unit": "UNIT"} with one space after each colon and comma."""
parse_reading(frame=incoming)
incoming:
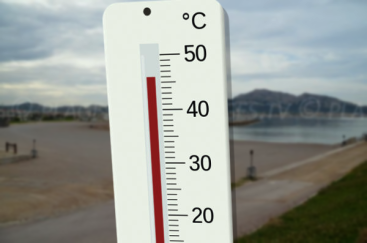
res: {"value": 46, "unit": "°C"}
